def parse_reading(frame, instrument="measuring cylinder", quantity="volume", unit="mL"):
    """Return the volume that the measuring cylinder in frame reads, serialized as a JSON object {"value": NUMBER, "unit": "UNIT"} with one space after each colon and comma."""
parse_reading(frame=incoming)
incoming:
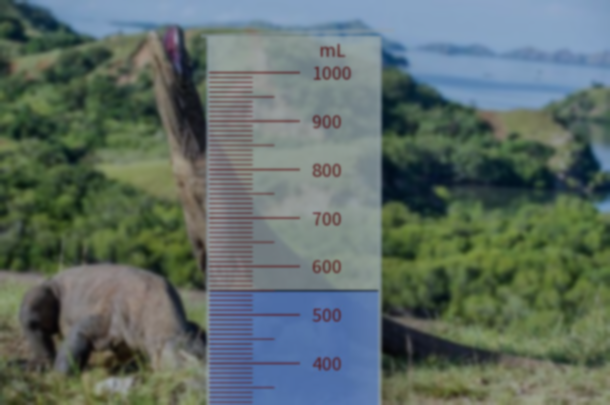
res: {"value": 550, "unit": "mL"}
